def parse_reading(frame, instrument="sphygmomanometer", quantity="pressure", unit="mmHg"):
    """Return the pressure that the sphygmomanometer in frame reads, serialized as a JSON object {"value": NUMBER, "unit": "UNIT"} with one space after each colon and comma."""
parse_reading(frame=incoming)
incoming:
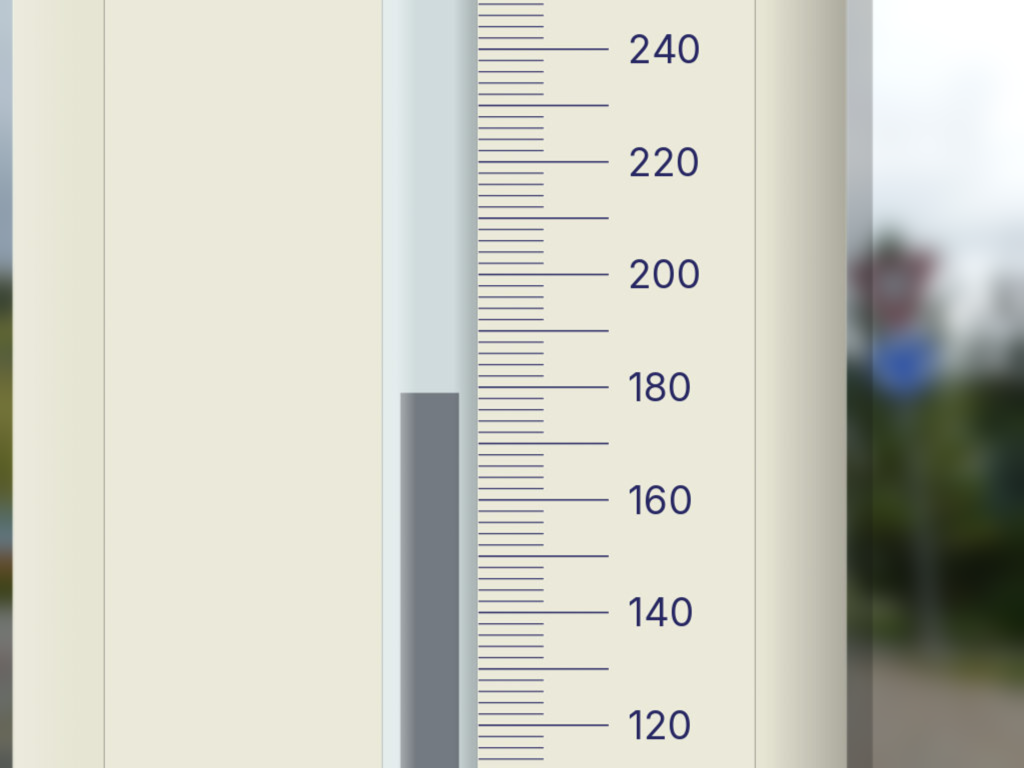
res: {"value": 179, "unit": "mmHg"}
